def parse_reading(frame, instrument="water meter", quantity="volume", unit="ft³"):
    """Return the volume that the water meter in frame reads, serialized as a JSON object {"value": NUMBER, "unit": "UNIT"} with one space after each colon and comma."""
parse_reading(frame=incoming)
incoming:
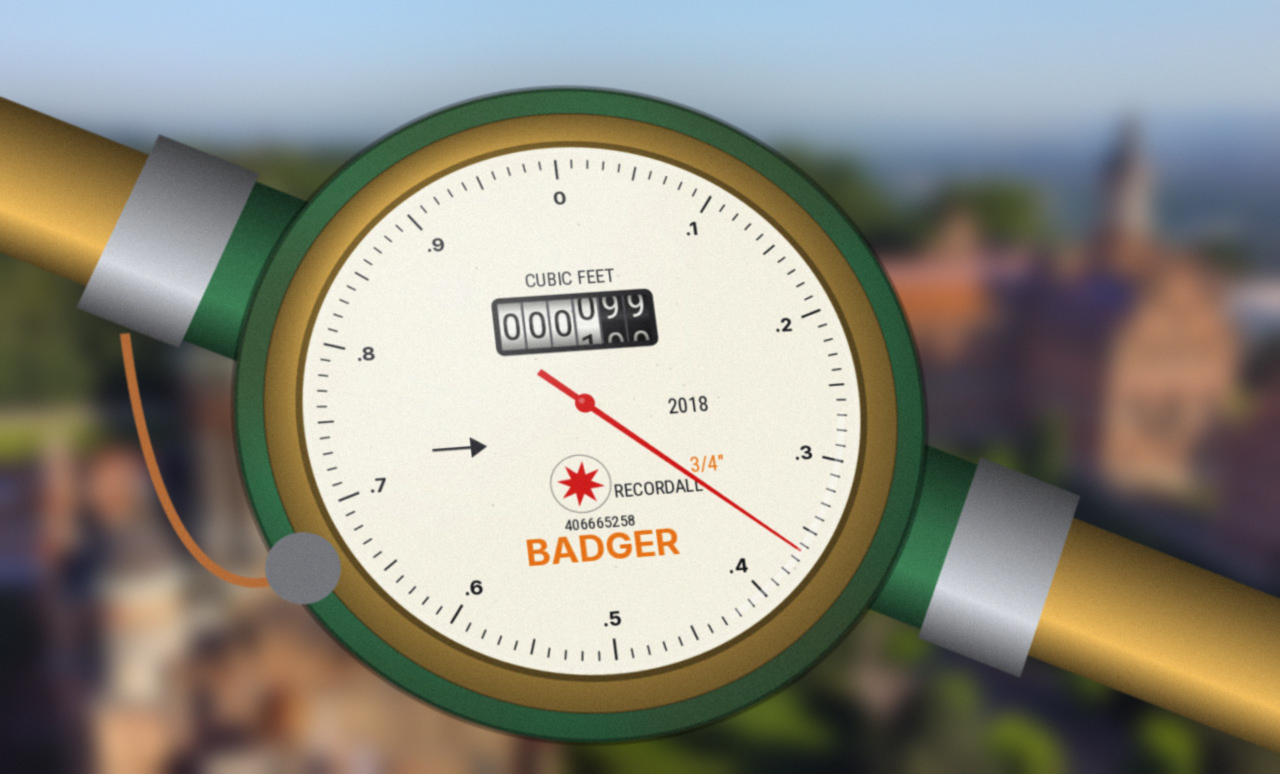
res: {"value": 99.36, "unit": "ft³"}
